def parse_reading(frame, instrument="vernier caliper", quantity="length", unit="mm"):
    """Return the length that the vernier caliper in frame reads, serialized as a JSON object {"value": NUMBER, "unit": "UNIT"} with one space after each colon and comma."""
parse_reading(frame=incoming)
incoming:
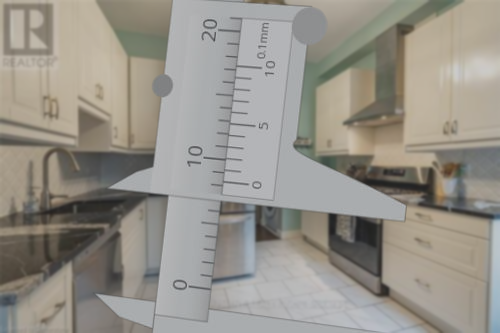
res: {"value": 8.3, "unit": "mm"}
